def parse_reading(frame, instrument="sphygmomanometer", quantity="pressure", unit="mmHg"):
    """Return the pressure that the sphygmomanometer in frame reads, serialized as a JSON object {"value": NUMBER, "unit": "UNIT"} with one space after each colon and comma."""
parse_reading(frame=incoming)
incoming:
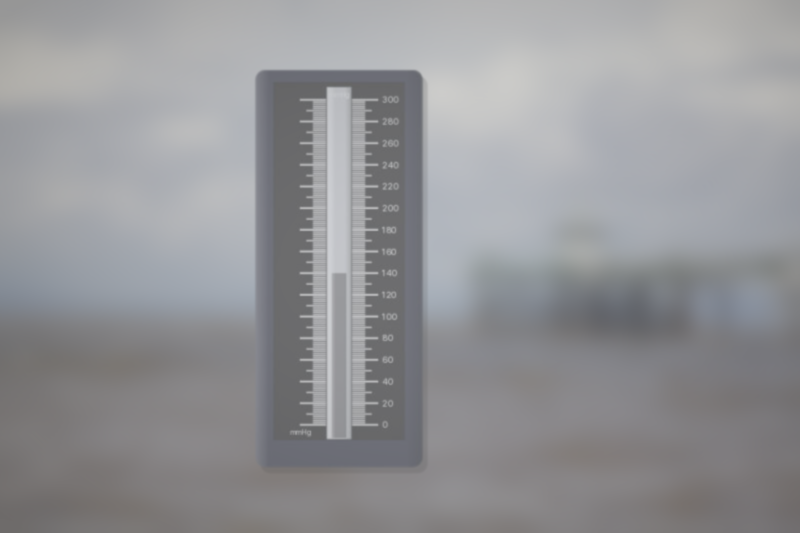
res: {"value": 140, "unit": "mmHg"}
